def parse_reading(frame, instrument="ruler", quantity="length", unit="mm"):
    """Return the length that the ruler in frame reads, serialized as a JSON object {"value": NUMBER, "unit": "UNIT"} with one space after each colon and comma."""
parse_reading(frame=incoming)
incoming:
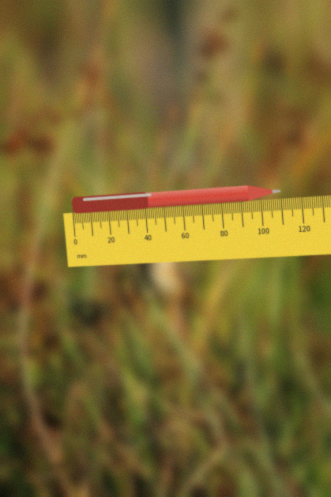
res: {"value": 110, "unit": "mm"}
